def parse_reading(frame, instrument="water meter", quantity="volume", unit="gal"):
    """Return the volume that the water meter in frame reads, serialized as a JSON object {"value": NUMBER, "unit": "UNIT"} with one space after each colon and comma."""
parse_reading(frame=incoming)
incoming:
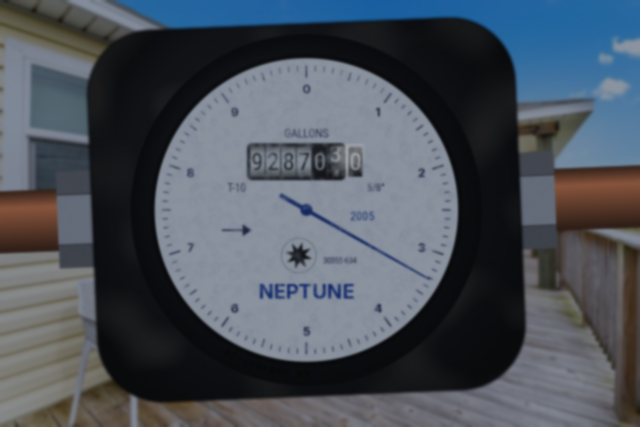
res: {"value": 9287033.3, "unit": "gal"}
